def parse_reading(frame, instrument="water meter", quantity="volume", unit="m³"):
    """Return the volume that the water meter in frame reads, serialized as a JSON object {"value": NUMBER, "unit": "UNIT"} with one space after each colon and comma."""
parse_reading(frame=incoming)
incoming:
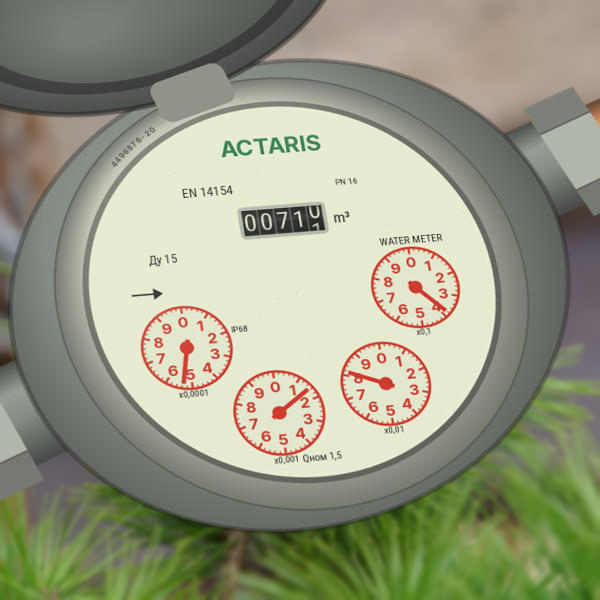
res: {"value": 710.3815, "unit": "m³"}
